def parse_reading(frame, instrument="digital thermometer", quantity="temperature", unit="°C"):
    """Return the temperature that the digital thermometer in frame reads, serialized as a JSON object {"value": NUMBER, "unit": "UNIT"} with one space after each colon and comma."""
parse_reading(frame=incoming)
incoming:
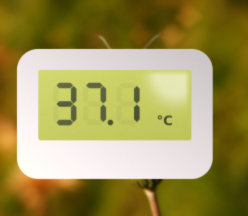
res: {"value": 37.1, "unit": "°C"}
